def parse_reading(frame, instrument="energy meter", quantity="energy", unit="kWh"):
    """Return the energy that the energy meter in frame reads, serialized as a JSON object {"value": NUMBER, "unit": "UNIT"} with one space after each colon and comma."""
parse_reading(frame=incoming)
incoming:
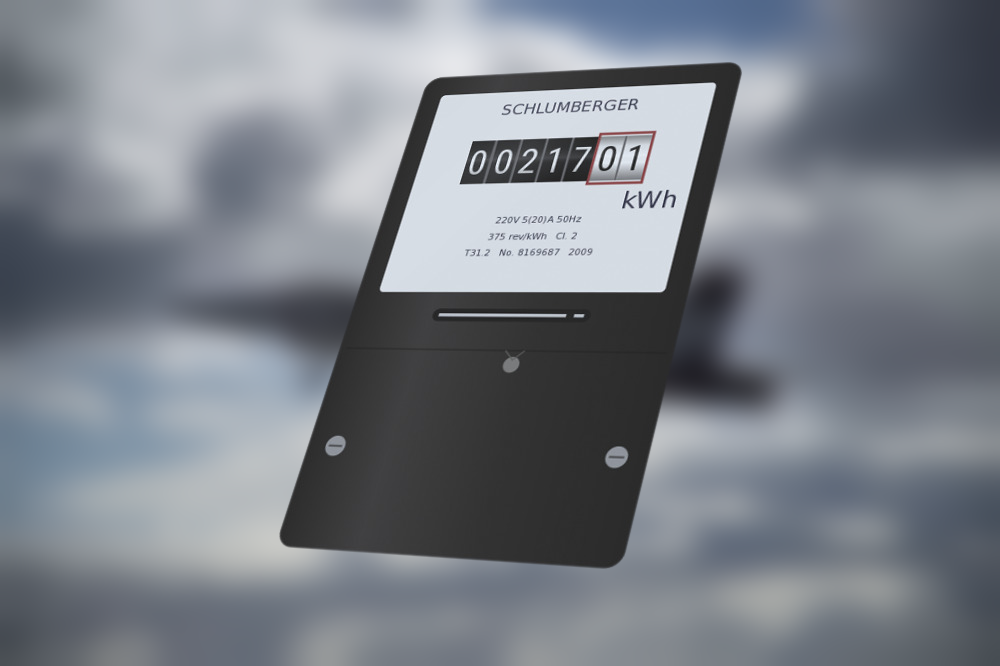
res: {"value": 217.01, "unit": "kWh"}
